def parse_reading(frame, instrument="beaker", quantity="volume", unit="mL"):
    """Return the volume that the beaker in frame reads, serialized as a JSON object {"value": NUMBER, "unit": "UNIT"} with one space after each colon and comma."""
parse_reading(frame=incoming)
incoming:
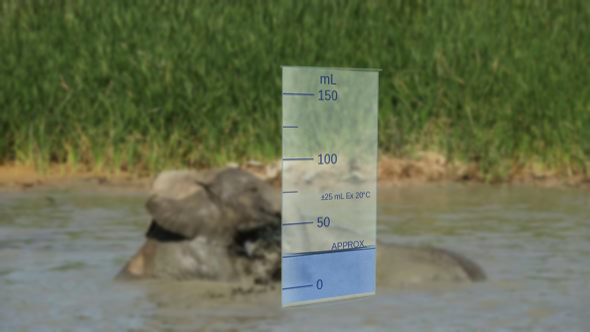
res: {"value": 25, "unit": "mL"}
